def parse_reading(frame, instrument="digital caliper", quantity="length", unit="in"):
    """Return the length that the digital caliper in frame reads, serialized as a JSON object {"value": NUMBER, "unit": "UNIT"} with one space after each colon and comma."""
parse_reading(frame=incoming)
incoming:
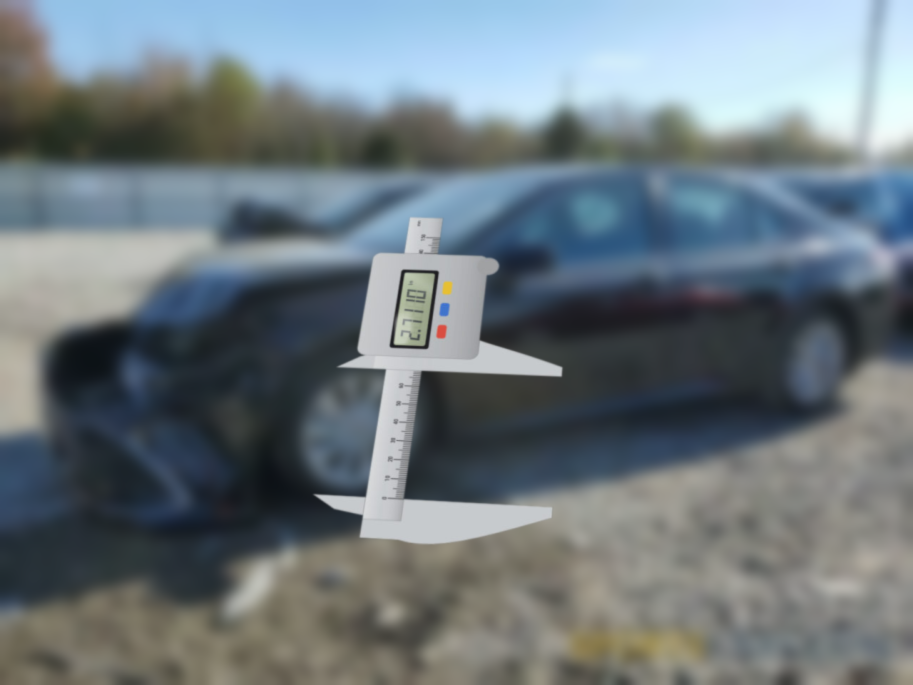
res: {"value": 2.7110, "unit": "in"}
